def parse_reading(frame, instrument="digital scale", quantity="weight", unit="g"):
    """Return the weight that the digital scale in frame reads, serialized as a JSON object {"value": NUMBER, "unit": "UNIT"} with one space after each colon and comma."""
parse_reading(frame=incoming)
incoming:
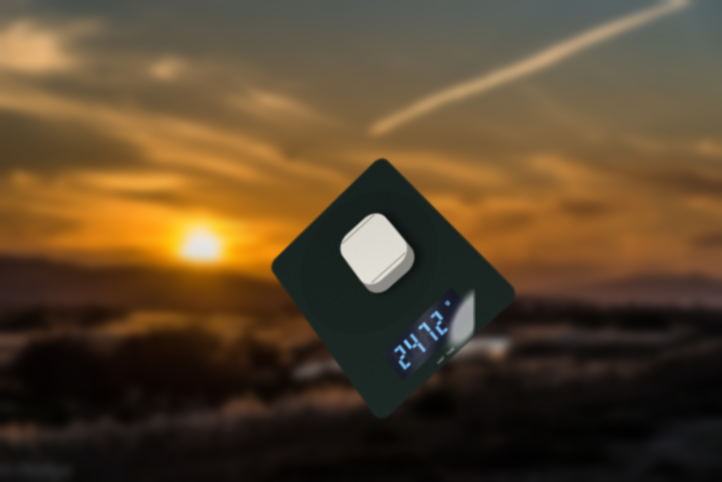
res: {"value": 2472, "unit": "g"}
